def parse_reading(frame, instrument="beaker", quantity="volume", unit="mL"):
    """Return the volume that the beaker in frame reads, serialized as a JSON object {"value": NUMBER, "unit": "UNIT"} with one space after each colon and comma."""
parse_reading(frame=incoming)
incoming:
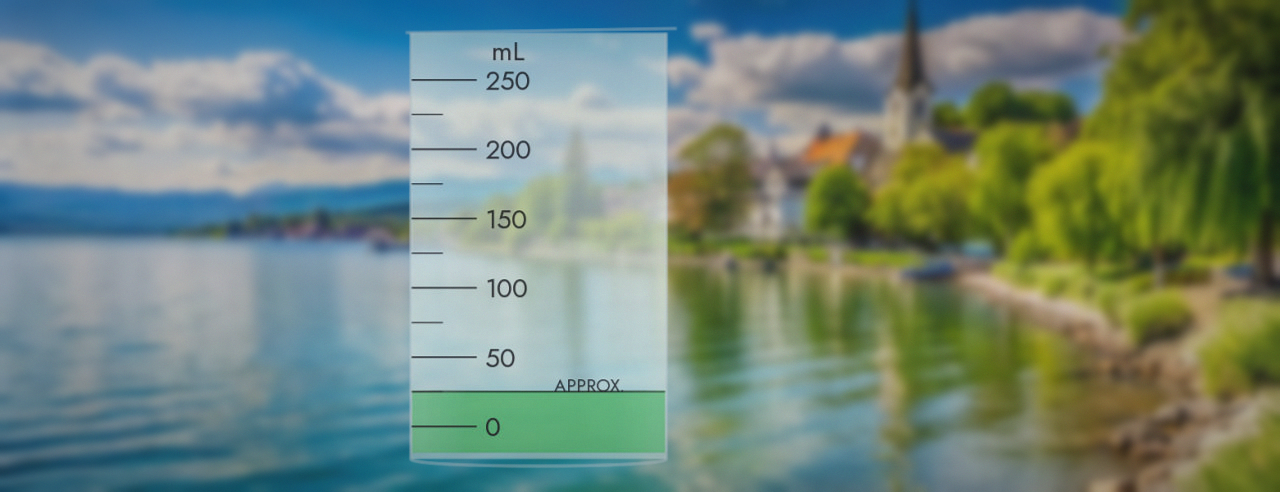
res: {"value": 25, "unit": "mL"}
